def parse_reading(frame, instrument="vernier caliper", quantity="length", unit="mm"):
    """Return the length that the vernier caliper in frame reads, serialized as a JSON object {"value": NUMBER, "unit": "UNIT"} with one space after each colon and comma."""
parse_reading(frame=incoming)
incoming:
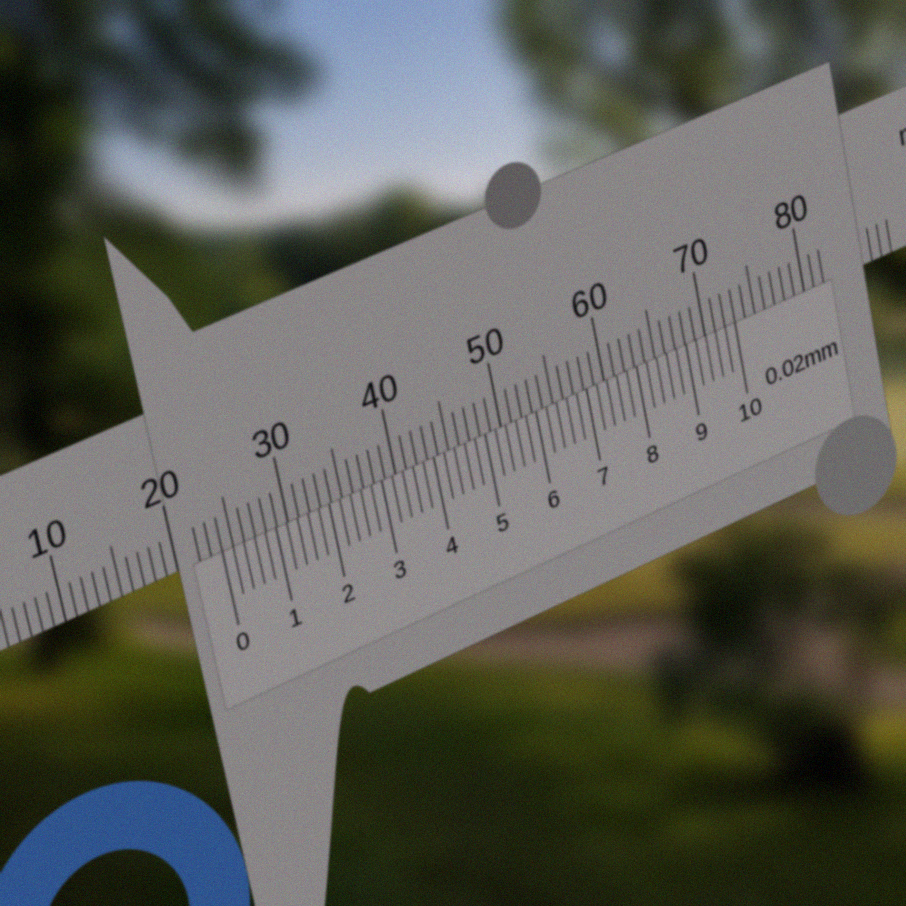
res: {"value": 24.0, "unit": "mm"}
